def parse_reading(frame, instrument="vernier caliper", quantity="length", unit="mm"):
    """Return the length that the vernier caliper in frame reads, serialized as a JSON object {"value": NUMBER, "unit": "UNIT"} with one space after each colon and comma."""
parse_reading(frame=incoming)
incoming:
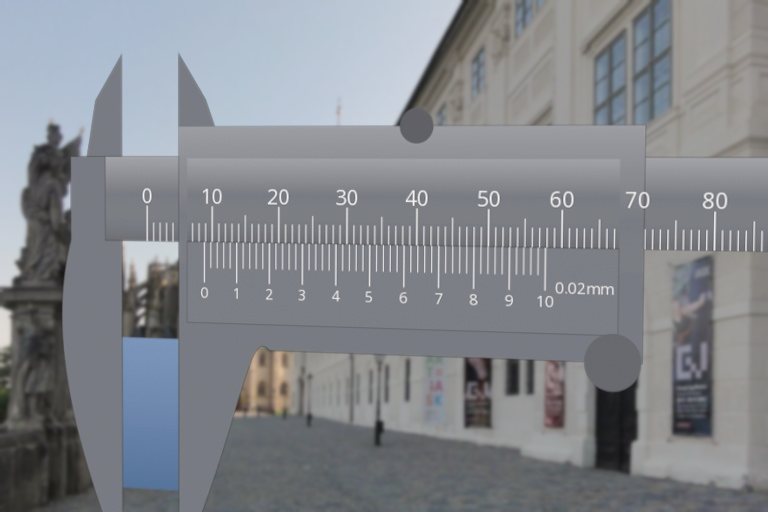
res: {"value": 8.8, "unit": "mm"}
